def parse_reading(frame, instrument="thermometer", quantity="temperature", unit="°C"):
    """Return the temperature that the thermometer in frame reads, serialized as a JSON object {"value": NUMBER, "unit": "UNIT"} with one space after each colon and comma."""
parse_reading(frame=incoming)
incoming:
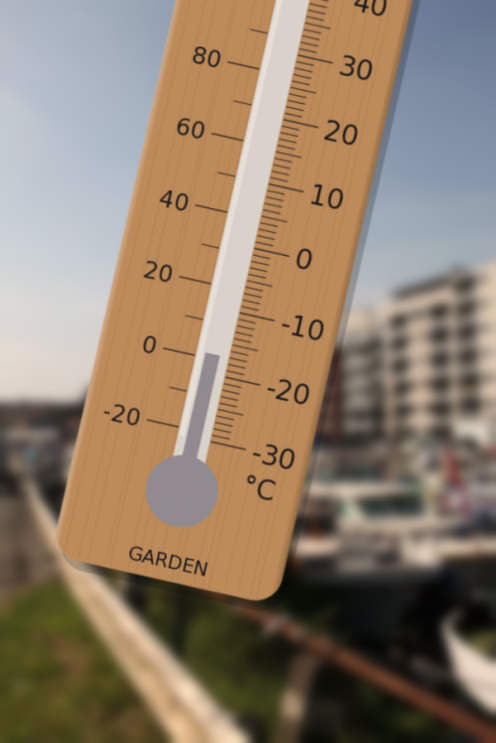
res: {"value": -17, "unit": "°C"}
